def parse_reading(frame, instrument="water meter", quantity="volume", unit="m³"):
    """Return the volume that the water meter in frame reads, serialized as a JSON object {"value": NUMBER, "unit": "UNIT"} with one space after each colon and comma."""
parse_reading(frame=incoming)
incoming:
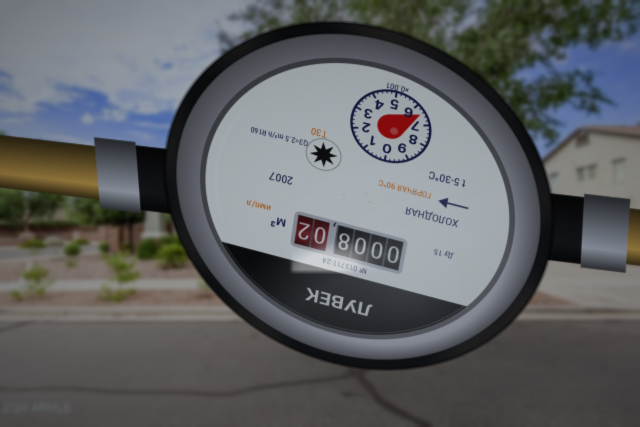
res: {"value": 8.026, "unit": "m³"}
